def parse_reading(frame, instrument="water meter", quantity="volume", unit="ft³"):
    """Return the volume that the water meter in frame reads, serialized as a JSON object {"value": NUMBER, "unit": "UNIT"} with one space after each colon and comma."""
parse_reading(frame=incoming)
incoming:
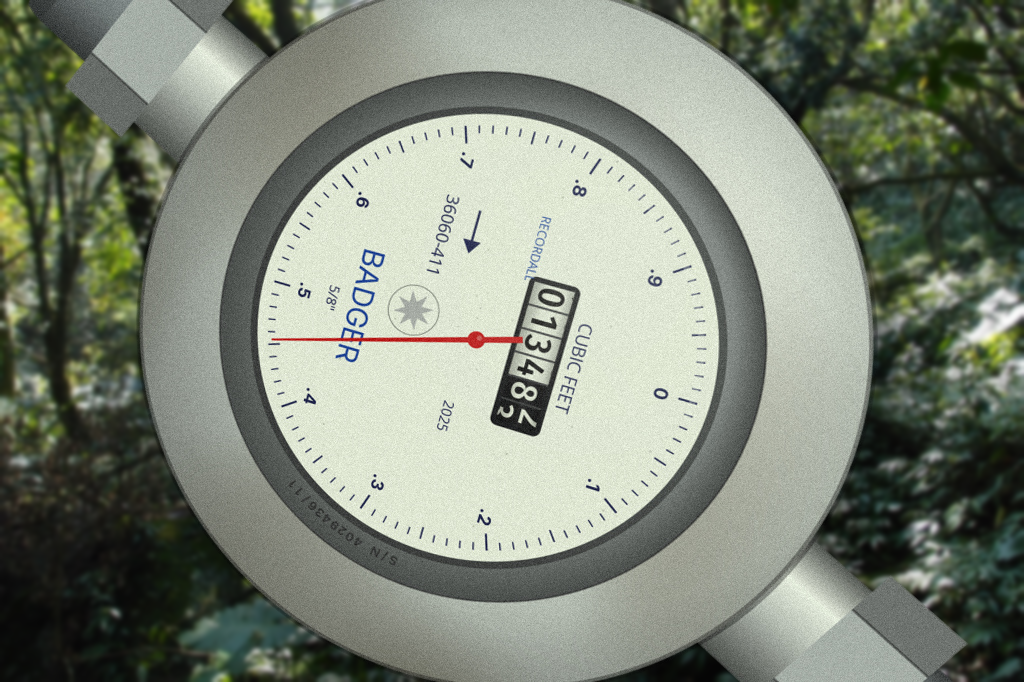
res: {"value": 13482.45, "unit": "ft³"}
